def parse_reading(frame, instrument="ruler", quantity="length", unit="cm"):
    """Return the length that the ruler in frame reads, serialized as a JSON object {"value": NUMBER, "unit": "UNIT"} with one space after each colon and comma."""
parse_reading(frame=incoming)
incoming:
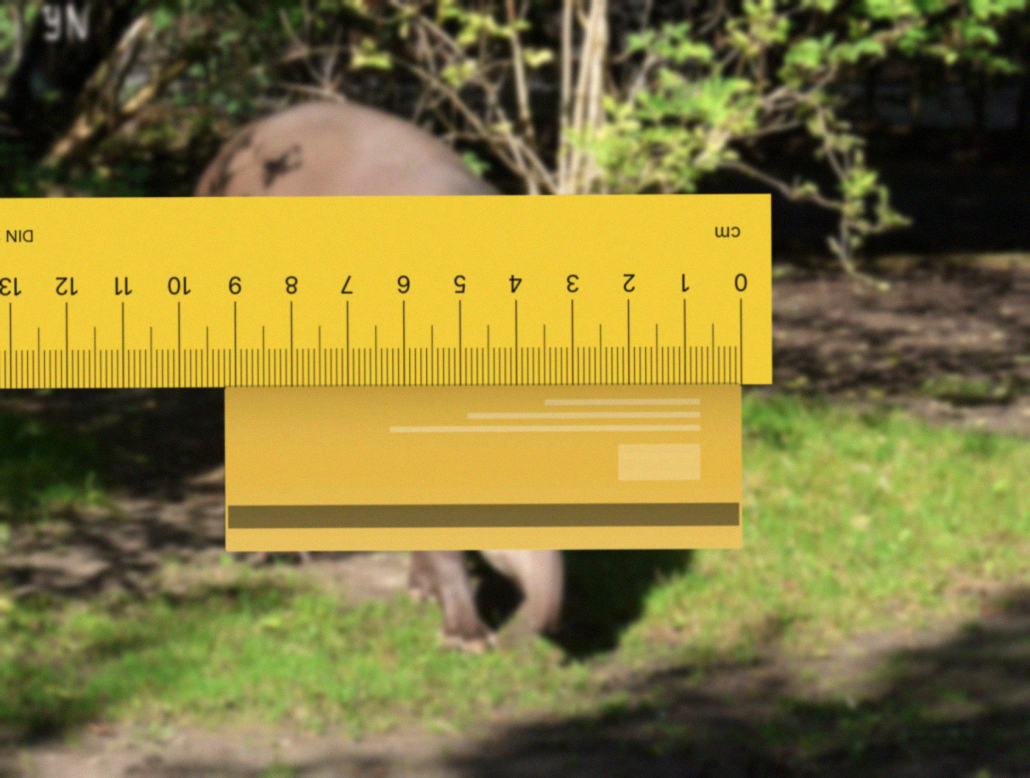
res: {"value": 9.2, "unit": "cm"}
